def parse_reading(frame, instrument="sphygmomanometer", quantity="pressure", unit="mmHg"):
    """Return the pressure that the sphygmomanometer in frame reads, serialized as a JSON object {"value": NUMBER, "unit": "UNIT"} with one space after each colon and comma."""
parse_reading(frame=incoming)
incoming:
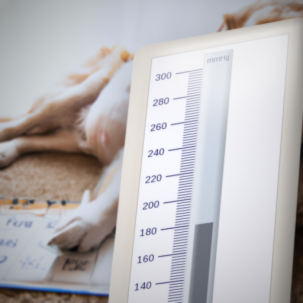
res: {"value": 180, "unit": "mmHg"}
